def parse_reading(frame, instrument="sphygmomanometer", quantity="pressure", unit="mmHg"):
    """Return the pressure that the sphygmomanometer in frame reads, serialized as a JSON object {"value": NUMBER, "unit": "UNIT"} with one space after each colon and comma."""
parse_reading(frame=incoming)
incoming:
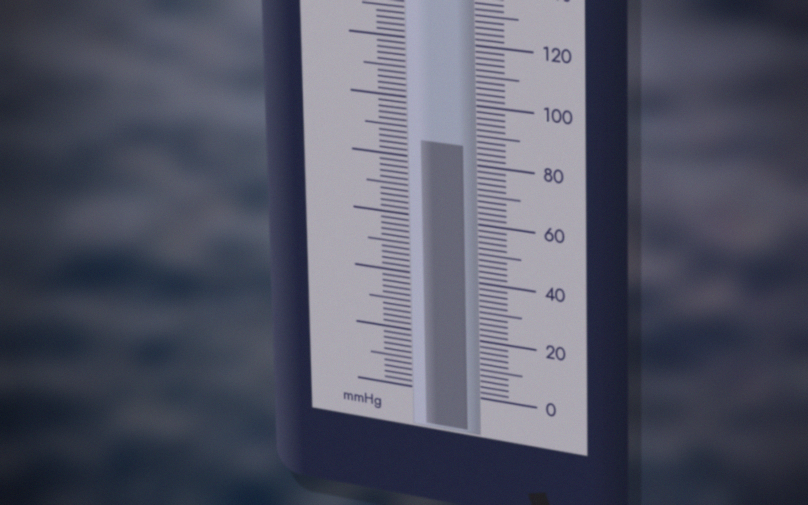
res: {"value": 86, "unit": "mmHg"}
